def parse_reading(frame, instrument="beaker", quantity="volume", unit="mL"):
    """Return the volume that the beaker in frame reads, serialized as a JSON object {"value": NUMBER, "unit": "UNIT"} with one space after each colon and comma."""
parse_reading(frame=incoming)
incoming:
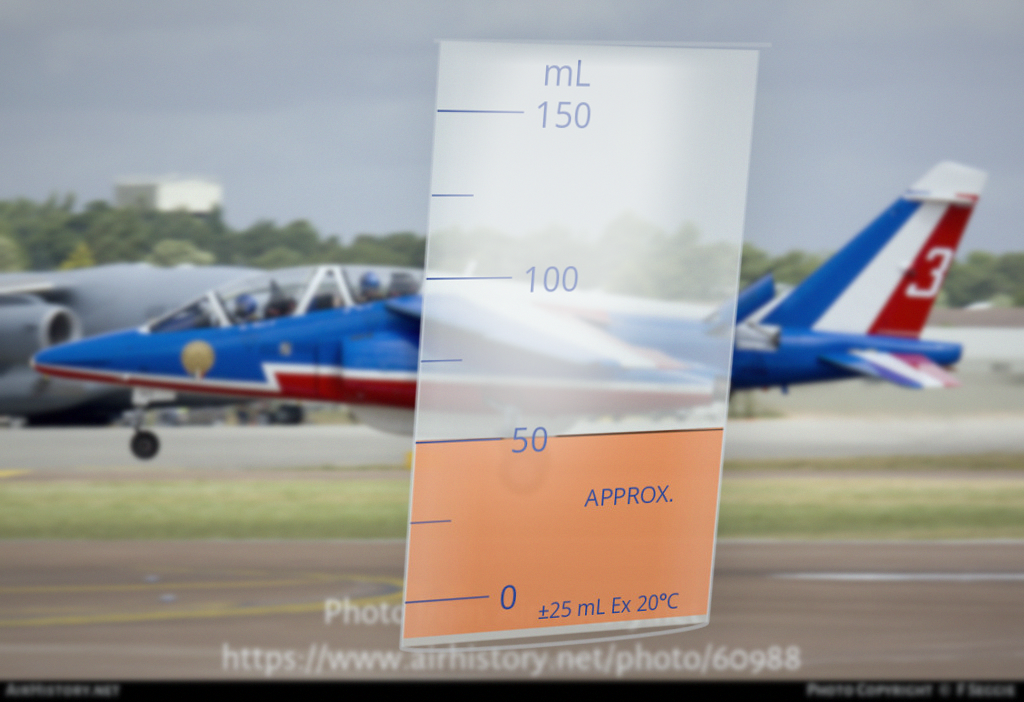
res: {"value": 50, "unit": "mL"}
